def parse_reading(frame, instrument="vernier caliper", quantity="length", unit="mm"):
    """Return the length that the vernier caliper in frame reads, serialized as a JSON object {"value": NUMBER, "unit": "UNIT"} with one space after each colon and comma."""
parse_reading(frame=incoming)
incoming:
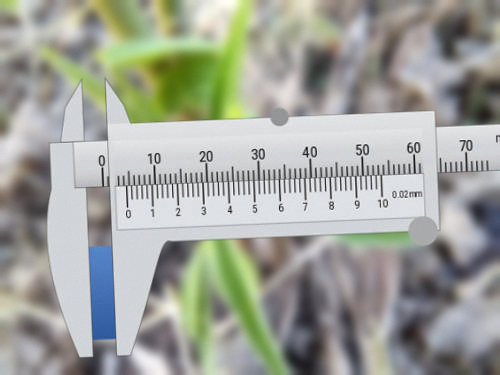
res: {"value": 4.5, "unit": "mm"}
